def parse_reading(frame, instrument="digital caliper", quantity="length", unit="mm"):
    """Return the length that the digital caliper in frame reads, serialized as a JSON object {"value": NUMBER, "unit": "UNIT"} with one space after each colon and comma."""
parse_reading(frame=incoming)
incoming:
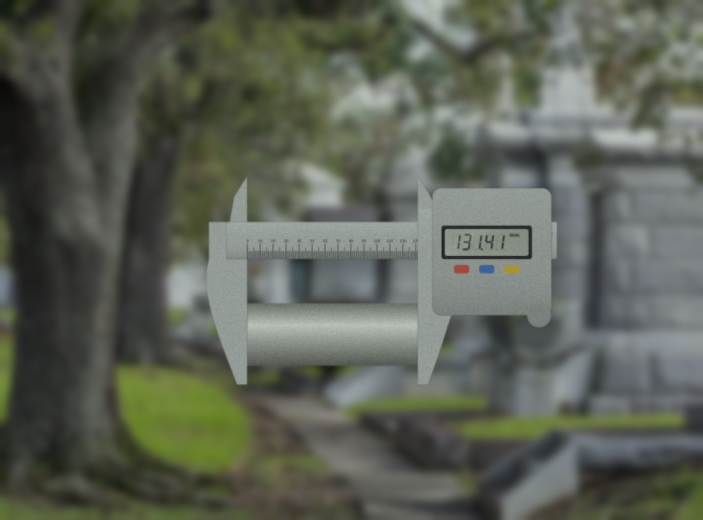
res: {"value": 131.41, "unit": "mm"}
